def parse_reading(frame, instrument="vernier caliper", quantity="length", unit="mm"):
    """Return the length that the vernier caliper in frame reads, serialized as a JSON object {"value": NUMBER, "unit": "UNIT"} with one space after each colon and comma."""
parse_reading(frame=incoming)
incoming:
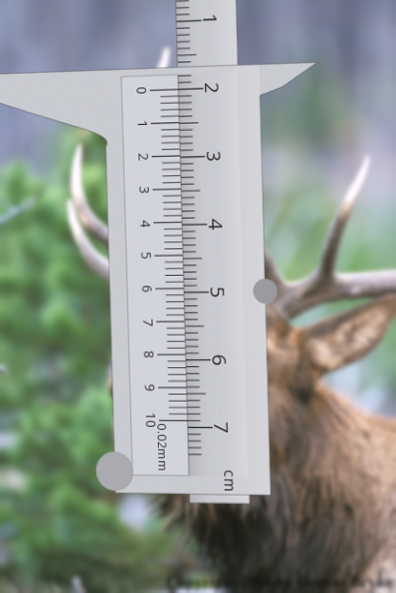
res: {"value": 20.0, "unit": "mm"}
